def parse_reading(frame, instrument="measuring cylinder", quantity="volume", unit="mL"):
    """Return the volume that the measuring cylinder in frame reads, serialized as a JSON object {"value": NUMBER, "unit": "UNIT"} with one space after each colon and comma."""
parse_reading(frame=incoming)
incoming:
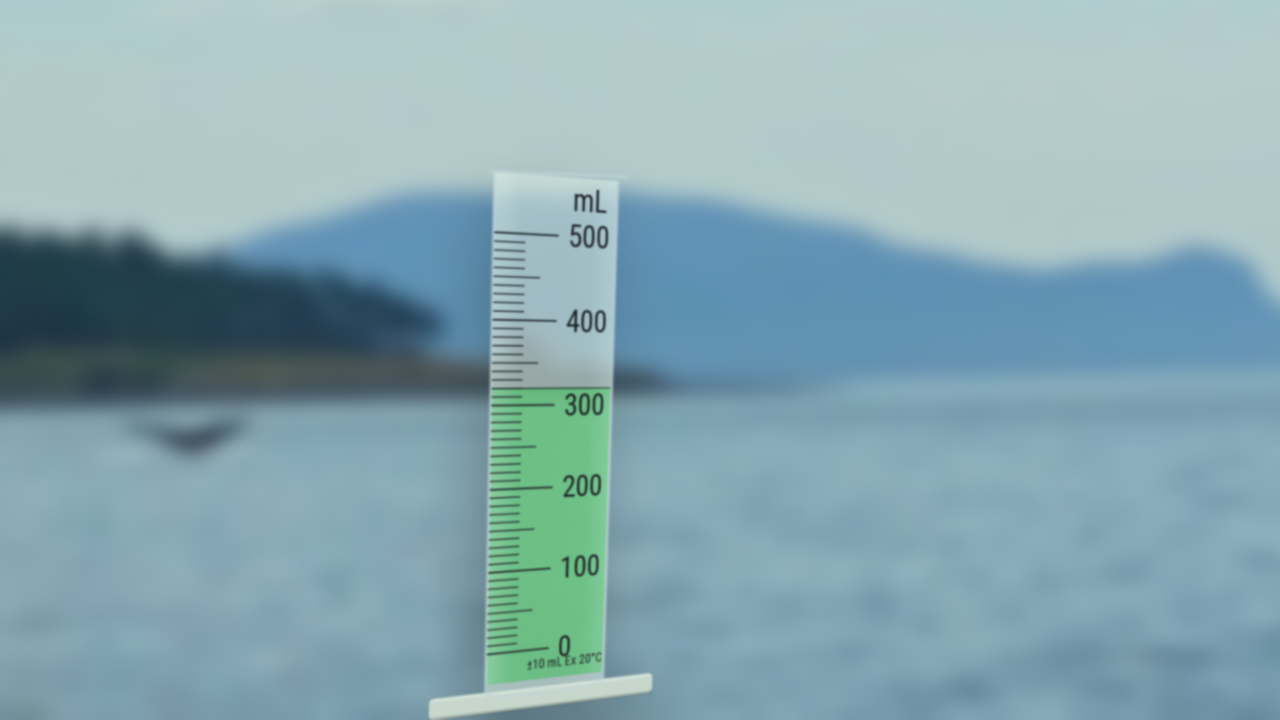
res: {"value": 320, "unit": "mL"}
